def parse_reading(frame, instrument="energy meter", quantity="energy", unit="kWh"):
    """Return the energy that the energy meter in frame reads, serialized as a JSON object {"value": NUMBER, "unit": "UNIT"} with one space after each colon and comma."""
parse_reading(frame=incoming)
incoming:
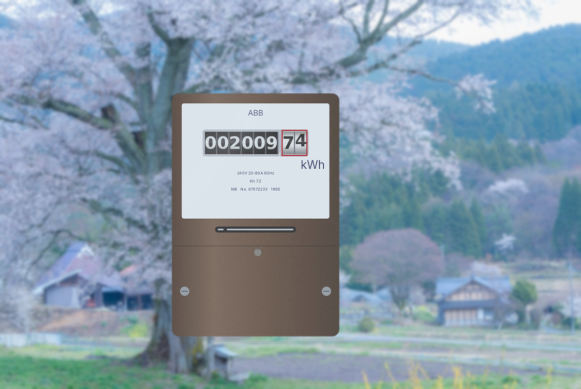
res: {"value": 2009.74, "unit": "kWh"}
